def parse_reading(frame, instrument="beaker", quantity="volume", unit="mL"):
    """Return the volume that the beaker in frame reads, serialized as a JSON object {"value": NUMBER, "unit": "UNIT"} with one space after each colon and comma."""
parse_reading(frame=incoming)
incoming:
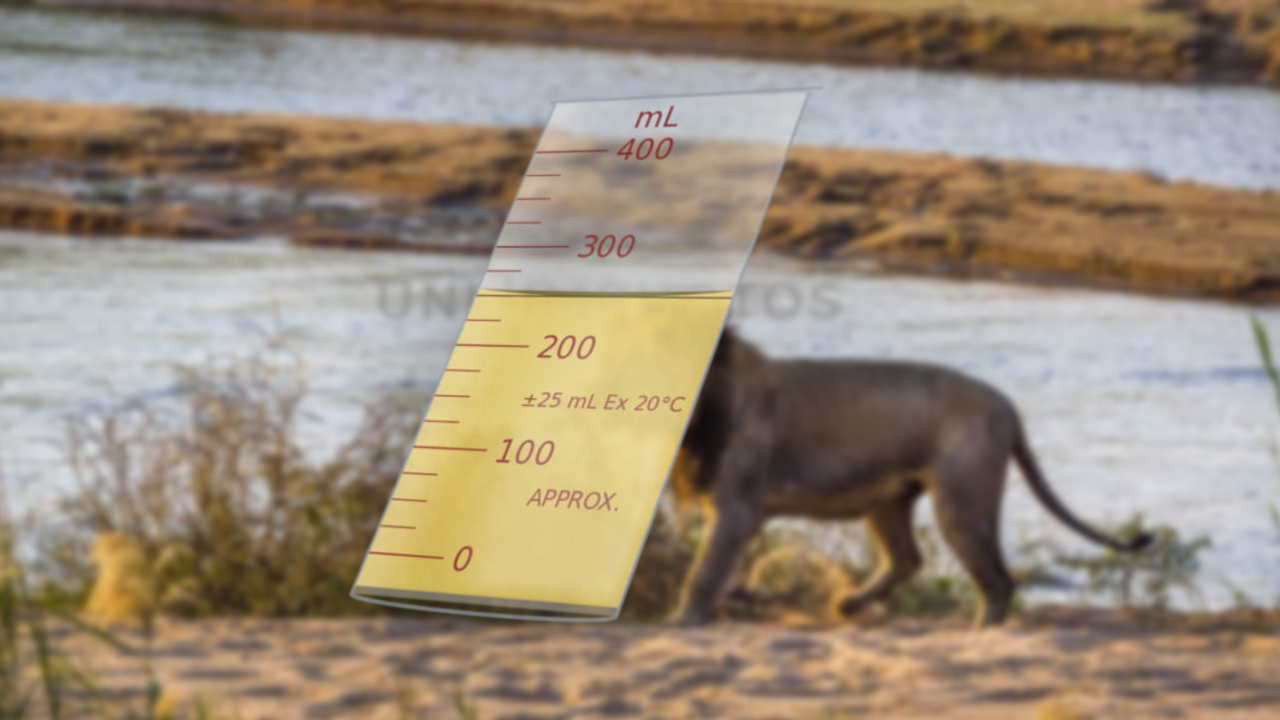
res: {"value": 250, "unit": "mL"}
